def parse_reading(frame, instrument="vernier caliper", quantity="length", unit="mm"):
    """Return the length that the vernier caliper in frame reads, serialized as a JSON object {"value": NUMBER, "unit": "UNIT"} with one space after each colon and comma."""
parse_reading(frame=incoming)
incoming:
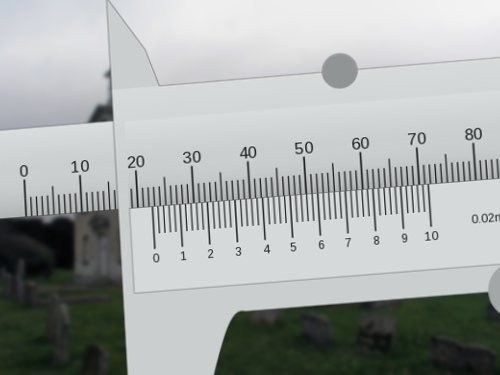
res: {"value": 22.6, "unit": "mm"}
